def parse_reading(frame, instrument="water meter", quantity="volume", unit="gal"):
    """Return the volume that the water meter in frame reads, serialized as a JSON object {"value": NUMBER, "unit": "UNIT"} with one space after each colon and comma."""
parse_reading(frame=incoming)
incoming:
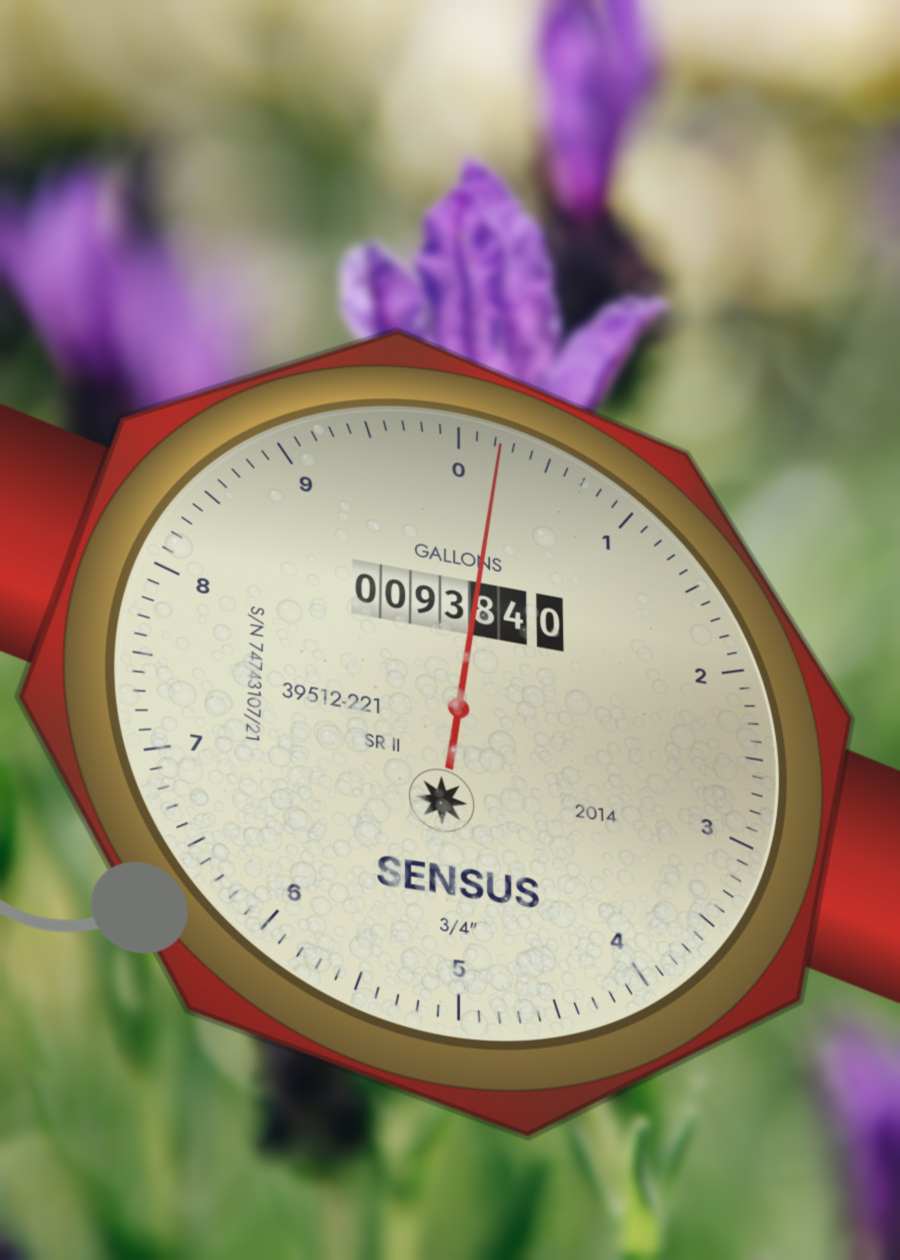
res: {"value": 93840.2, "unit": "gal"}
